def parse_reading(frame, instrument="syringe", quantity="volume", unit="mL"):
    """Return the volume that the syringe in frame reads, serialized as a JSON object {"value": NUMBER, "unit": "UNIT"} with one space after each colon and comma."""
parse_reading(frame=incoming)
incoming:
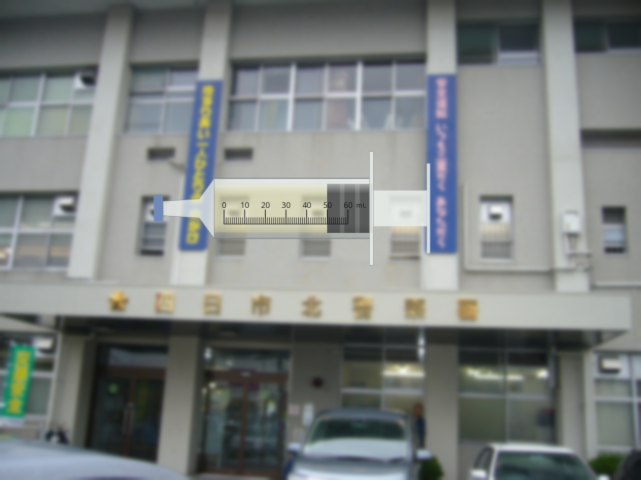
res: {"value": 50, "unit": "mL"}
